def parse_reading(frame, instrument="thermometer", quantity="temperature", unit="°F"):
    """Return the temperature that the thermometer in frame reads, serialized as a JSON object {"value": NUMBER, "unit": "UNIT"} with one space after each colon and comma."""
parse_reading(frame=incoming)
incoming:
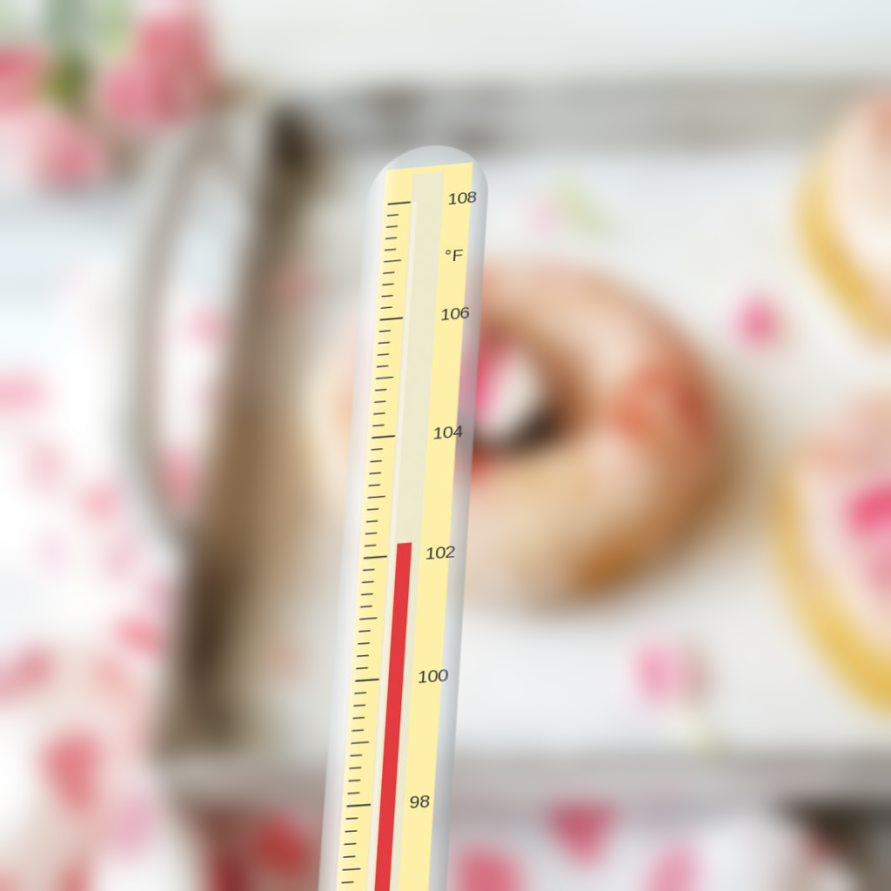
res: {"value": 102.2, "unit": "°F"}
